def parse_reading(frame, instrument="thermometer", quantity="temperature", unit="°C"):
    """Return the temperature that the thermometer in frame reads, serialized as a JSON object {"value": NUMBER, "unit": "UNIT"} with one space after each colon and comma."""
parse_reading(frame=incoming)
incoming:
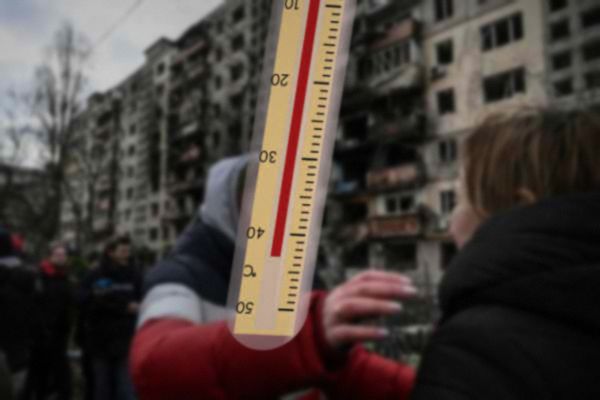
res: {"value": 43, "unit": "°C"}
